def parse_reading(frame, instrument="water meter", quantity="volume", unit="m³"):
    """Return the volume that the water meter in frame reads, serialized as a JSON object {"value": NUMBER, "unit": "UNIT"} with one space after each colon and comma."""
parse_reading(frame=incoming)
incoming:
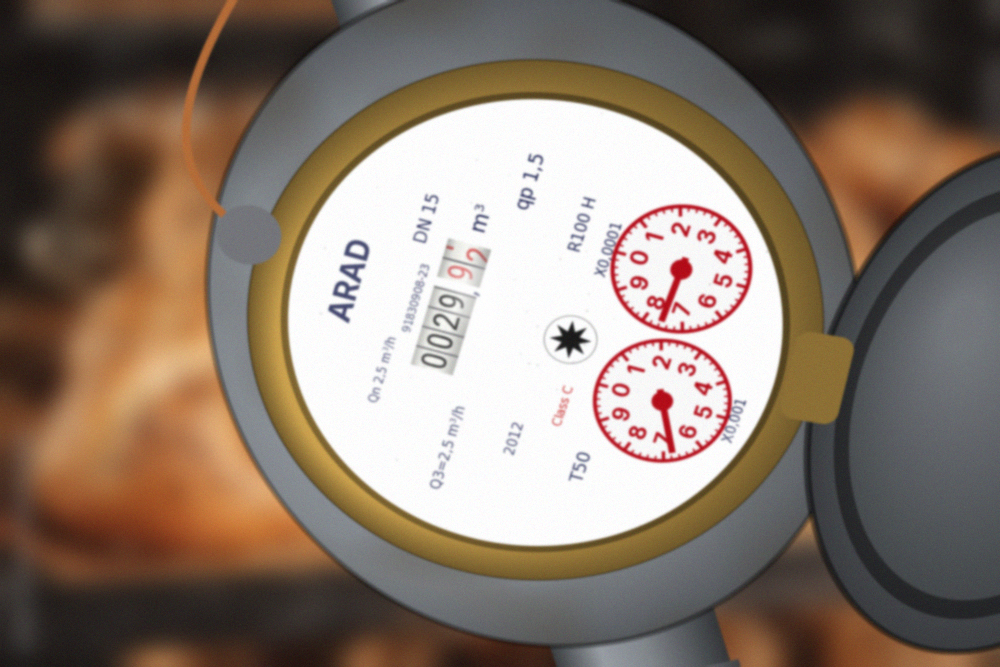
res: {"value": 29.9167, "unit": "m³"}
